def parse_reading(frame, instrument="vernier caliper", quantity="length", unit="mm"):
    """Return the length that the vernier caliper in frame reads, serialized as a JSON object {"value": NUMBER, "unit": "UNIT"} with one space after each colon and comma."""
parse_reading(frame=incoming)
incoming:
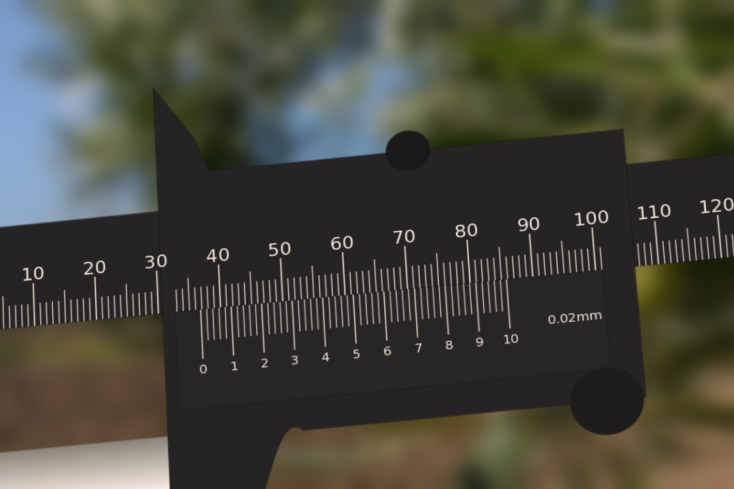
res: {"value": 36.8, "unit": "mm"}
